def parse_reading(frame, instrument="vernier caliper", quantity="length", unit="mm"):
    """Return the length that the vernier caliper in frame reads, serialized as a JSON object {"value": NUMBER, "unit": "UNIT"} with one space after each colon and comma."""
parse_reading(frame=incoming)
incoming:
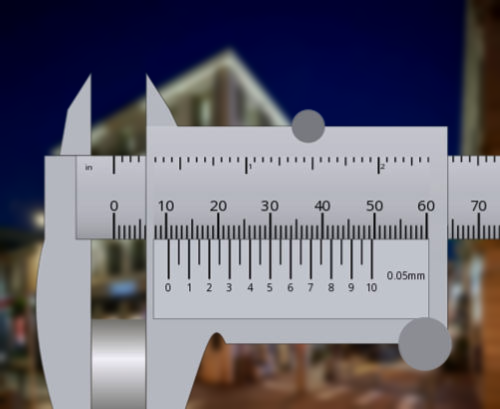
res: {"value": 10.5, "unit": "mm"}
